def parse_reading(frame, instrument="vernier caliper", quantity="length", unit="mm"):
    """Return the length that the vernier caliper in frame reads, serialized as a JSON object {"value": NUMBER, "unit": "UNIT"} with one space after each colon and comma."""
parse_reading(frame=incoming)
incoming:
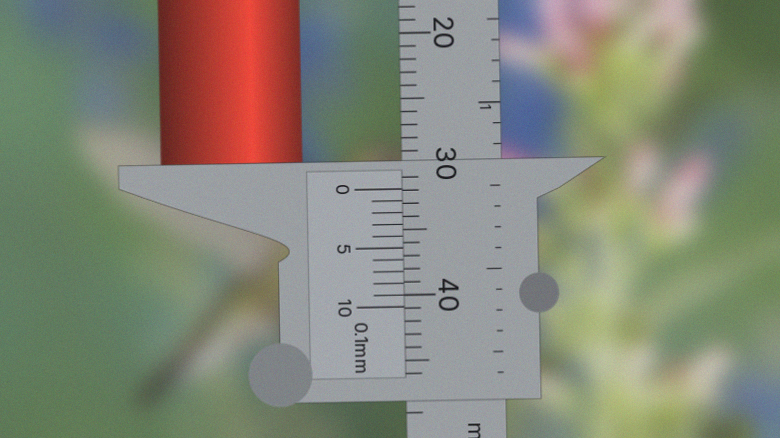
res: {"value": 31.9, "unit": "mm"}
